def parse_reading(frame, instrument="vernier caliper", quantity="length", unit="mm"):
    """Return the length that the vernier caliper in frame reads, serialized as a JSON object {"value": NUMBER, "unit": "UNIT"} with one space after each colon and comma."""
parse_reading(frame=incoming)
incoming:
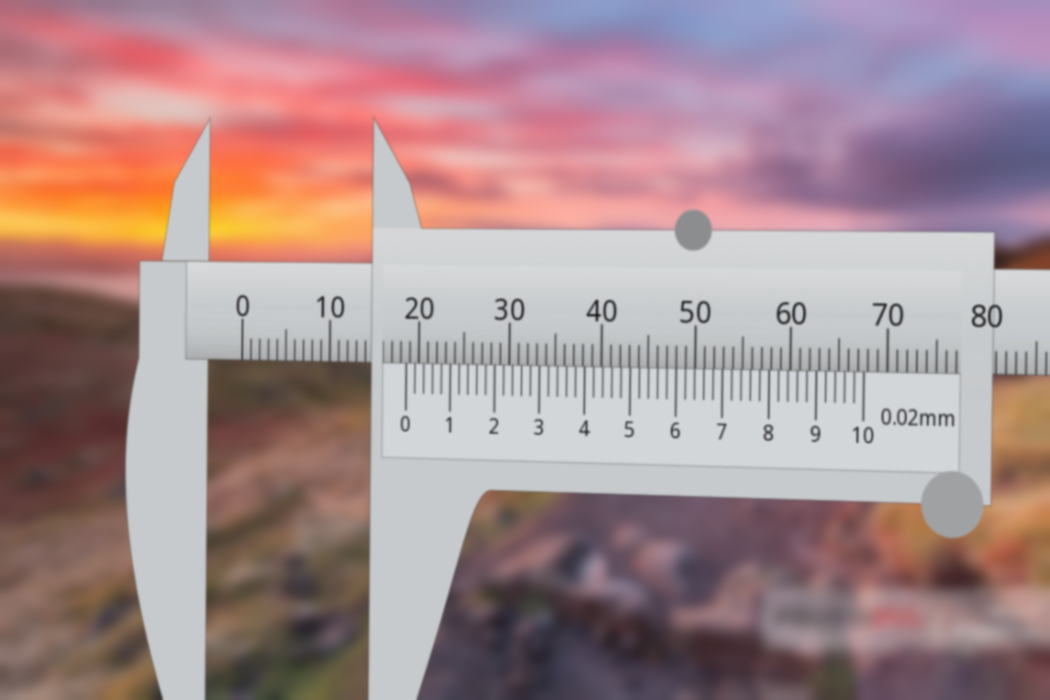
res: {"value": 18.6, "unit": "mm"}
